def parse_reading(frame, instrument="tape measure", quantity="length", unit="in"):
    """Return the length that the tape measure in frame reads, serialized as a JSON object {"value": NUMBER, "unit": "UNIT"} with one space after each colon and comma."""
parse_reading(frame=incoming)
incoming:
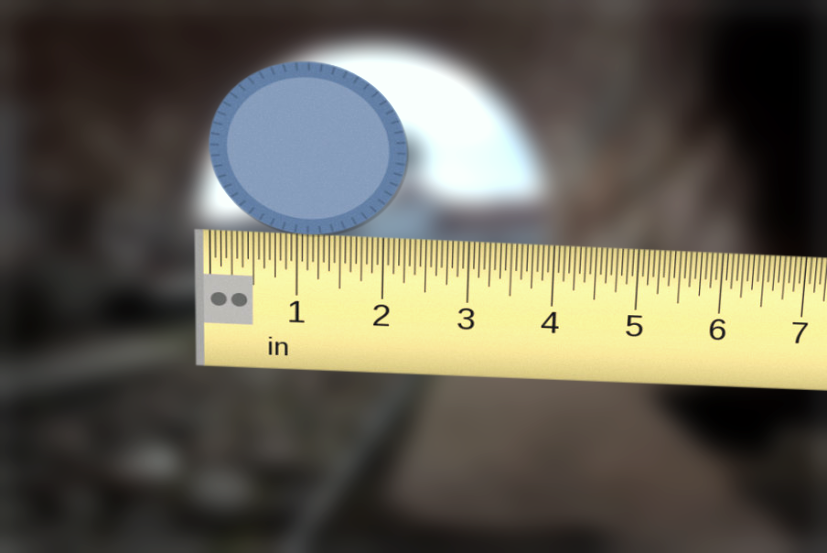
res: {"value": 2.25, "unit": "in"}
